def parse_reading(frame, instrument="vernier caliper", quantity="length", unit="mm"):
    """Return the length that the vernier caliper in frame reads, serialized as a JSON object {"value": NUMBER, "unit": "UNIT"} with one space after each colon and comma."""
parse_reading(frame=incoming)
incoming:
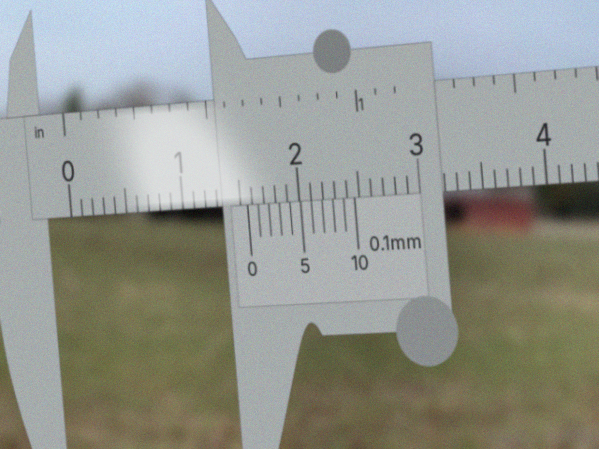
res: {"value": 15.6, "unit": "mm"}
